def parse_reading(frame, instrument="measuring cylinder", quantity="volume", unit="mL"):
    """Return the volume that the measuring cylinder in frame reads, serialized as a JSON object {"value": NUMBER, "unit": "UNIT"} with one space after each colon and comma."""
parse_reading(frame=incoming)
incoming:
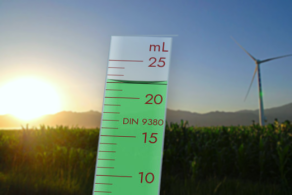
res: {"value": 22, "unit": "mL"}
